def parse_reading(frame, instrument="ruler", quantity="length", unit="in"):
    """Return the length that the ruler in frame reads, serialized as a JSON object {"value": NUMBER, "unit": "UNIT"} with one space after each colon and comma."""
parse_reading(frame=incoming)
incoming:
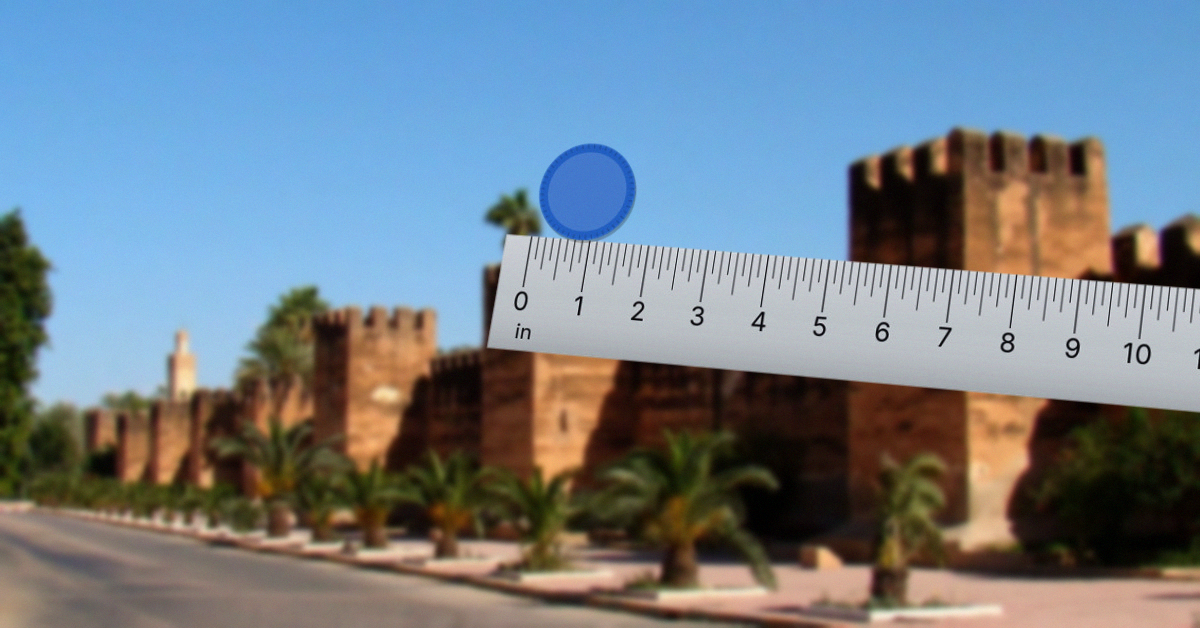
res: {"value": 1.625, "unit": "in"}
